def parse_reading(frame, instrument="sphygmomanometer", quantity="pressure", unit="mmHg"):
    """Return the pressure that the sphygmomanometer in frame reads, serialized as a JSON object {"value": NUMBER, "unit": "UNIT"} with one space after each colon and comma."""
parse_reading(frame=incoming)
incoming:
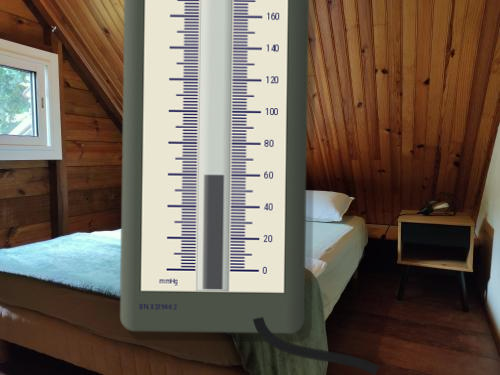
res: {"value": 60, "unit": "mmHg"}
